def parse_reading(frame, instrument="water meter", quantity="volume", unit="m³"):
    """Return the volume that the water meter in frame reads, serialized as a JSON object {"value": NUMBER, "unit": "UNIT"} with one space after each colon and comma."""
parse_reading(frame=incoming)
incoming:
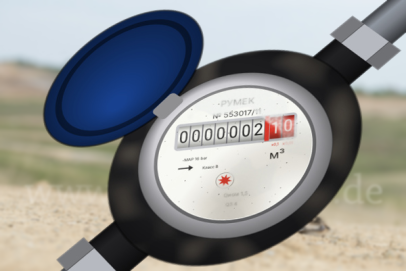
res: {"value": 2.10, "unit": "m³"}
